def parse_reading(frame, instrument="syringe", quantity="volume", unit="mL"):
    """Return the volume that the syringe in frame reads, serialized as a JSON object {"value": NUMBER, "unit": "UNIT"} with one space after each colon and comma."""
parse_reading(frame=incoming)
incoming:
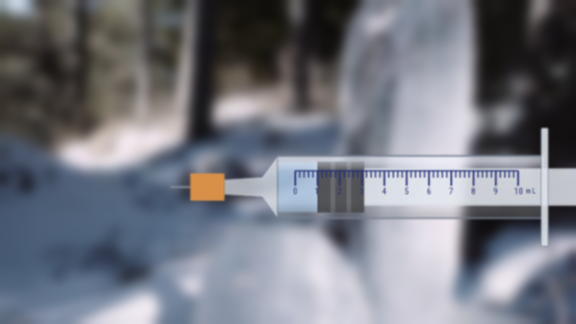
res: {"value": 1, "unit": "mL"}
